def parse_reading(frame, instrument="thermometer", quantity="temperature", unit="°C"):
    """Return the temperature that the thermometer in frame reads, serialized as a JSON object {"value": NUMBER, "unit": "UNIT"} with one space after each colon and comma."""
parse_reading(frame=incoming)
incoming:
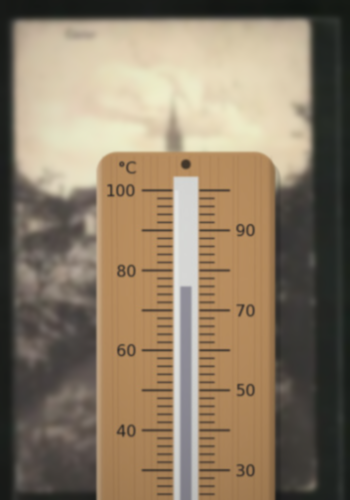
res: {"value": 76, "unit": "°C"}
